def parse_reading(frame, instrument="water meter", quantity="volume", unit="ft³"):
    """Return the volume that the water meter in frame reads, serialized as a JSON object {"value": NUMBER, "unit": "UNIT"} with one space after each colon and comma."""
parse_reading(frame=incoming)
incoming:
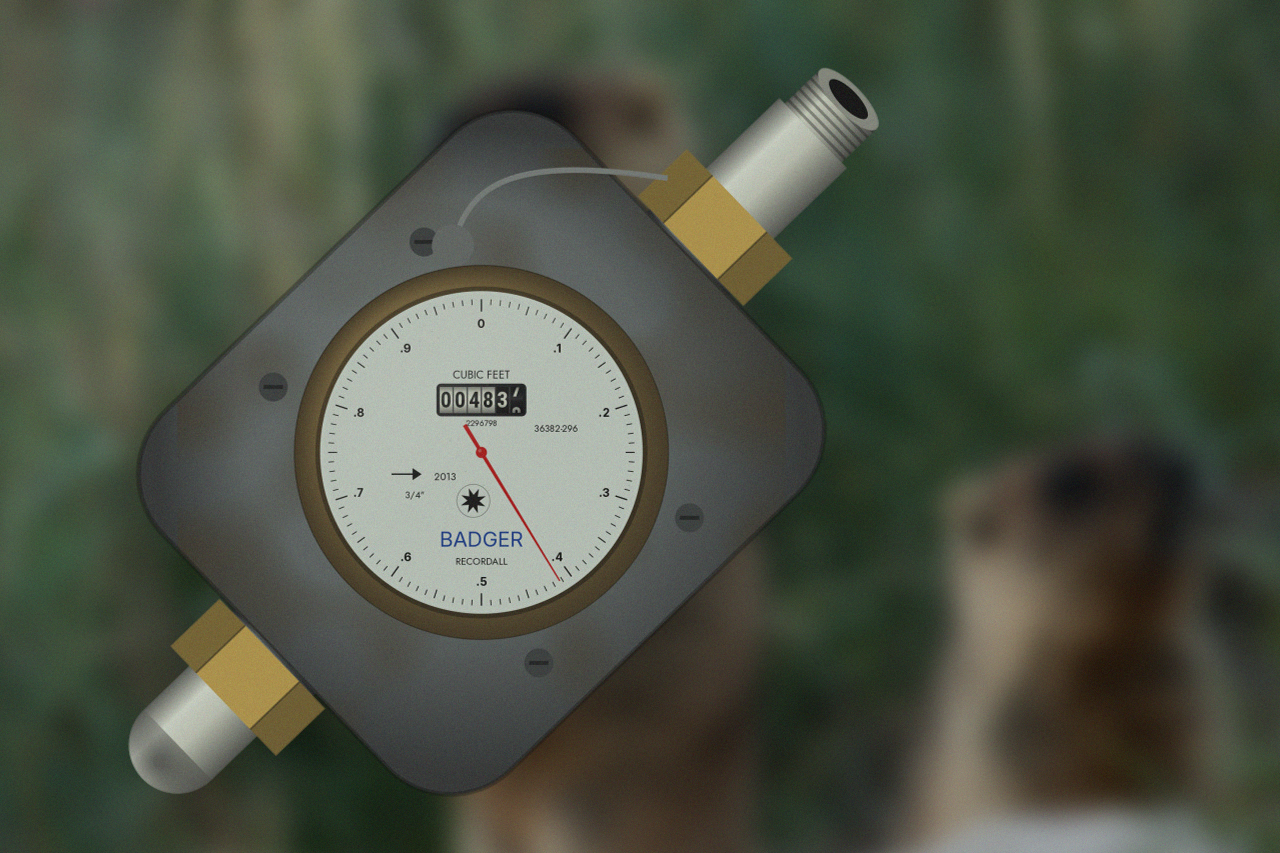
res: {"value": 4837.41, "unit": "ft³"}
